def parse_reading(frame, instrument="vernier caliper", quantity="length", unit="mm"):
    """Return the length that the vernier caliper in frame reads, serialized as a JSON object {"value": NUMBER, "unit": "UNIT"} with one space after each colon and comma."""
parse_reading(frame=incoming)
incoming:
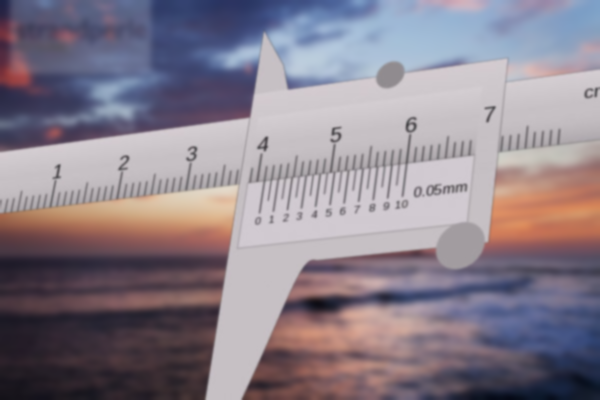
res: {"value": 41.0, "unit": "mm"}
